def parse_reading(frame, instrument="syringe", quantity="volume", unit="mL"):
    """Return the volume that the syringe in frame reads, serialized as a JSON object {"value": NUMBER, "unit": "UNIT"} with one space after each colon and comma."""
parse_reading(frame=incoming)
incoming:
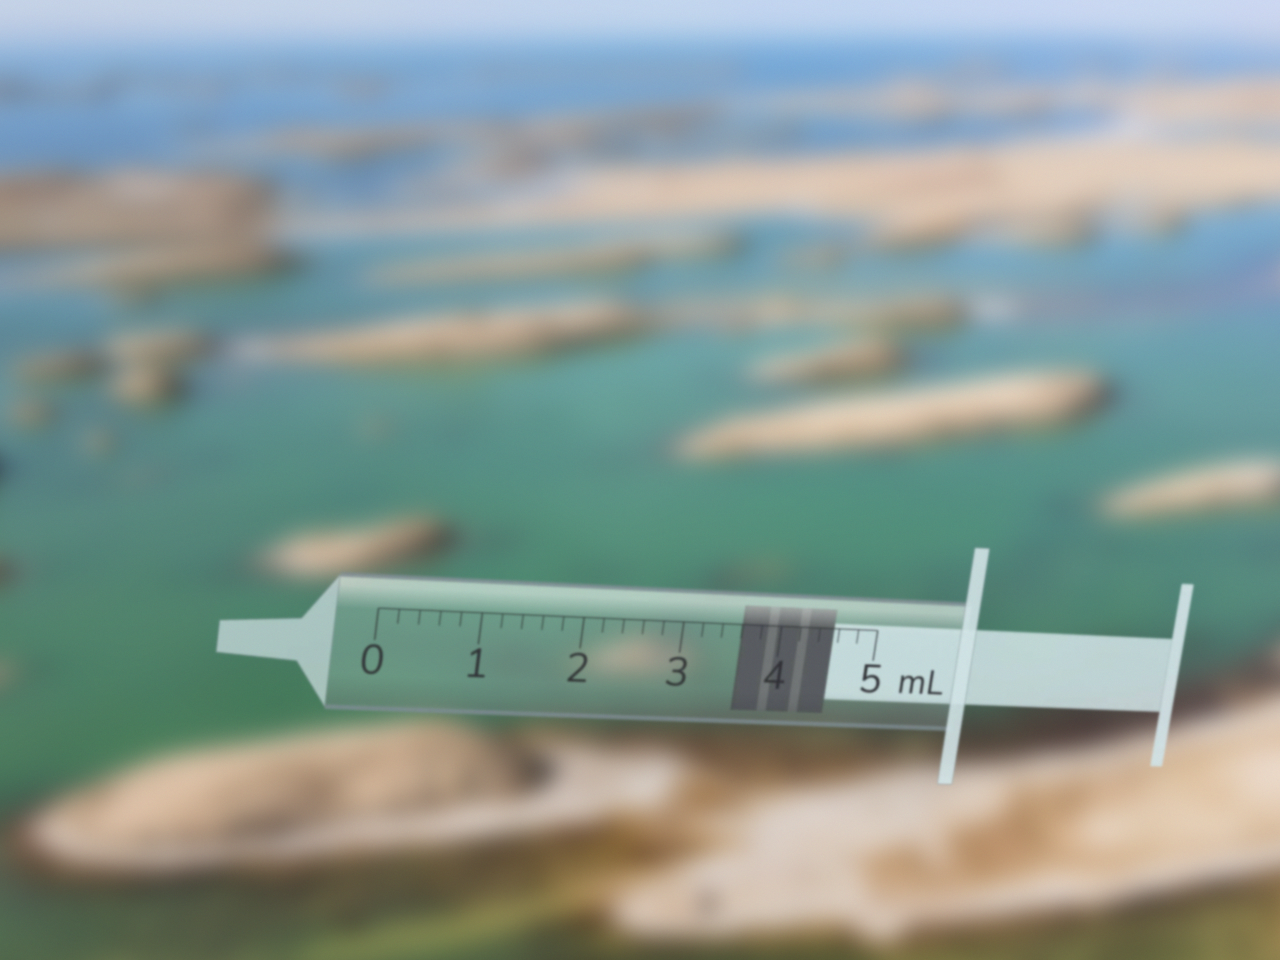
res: {"value": 3.6, "unit": "mL"}
